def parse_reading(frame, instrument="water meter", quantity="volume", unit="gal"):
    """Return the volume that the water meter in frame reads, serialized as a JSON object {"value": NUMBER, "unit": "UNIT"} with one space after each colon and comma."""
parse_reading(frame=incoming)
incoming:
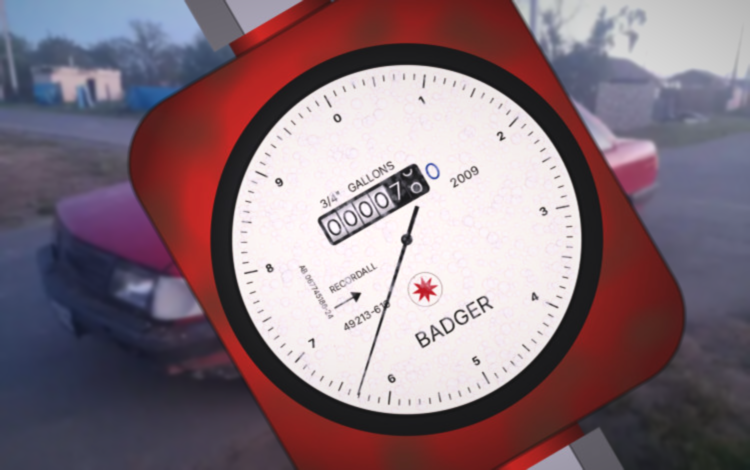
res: {"value": 786.3, "unit": "gal"}
